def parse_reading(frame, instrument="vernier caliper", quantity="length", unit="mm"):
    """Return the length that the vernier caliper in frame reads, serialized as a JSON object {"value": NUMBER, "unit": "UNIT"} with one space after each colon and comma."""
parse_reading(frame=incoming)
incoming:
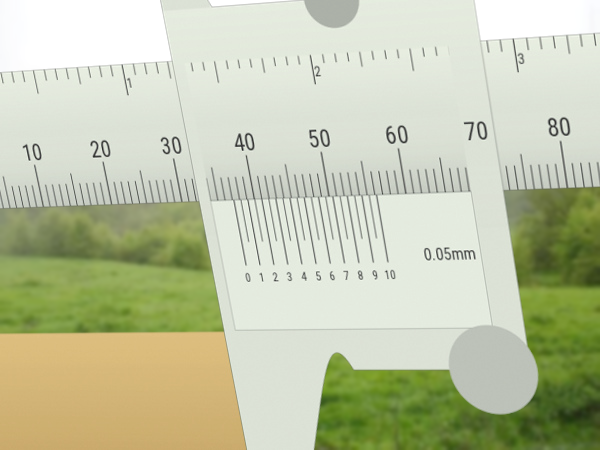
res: {"value": 37.2, "unit": "mm"}
